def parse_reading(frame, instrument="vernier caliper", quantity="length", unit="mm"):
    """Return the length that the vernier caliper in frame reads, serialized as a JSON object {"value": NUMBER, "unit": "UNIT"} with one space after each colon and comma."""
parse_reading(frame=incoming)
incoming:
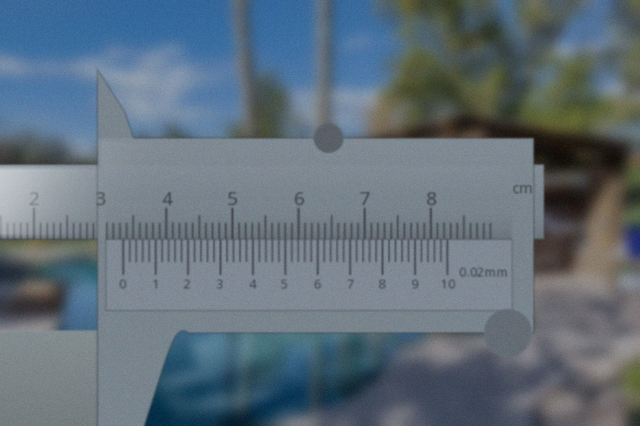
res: {"value": 33.5, "unit": "mm"}
